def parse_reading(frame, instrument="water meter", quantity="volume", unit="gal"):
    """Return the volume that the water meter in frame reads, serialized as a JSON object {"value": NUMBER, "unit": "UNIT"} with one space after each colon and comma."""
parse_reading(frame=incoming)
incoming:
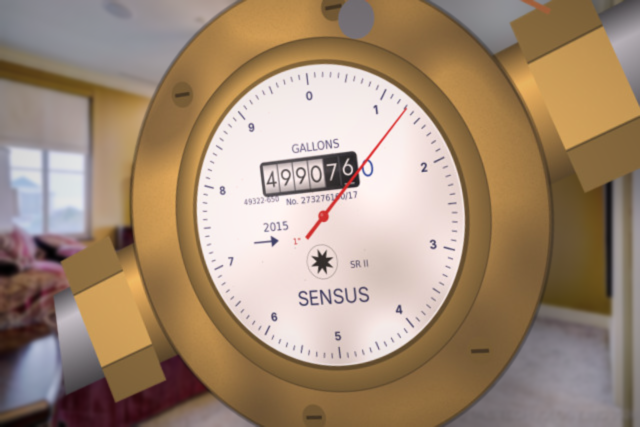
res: {"value": 4990761.3, "unit": "gal"}
